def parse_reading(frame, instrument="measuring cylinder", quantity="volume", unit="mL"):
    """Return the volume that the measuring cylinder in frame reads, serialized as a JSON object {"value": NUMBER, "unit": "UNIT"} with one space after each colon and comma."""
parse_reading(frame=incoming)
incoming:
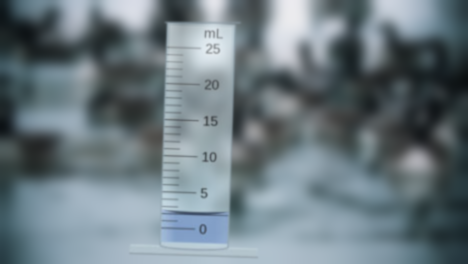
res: {"value": 2, "unit": "mL"}
